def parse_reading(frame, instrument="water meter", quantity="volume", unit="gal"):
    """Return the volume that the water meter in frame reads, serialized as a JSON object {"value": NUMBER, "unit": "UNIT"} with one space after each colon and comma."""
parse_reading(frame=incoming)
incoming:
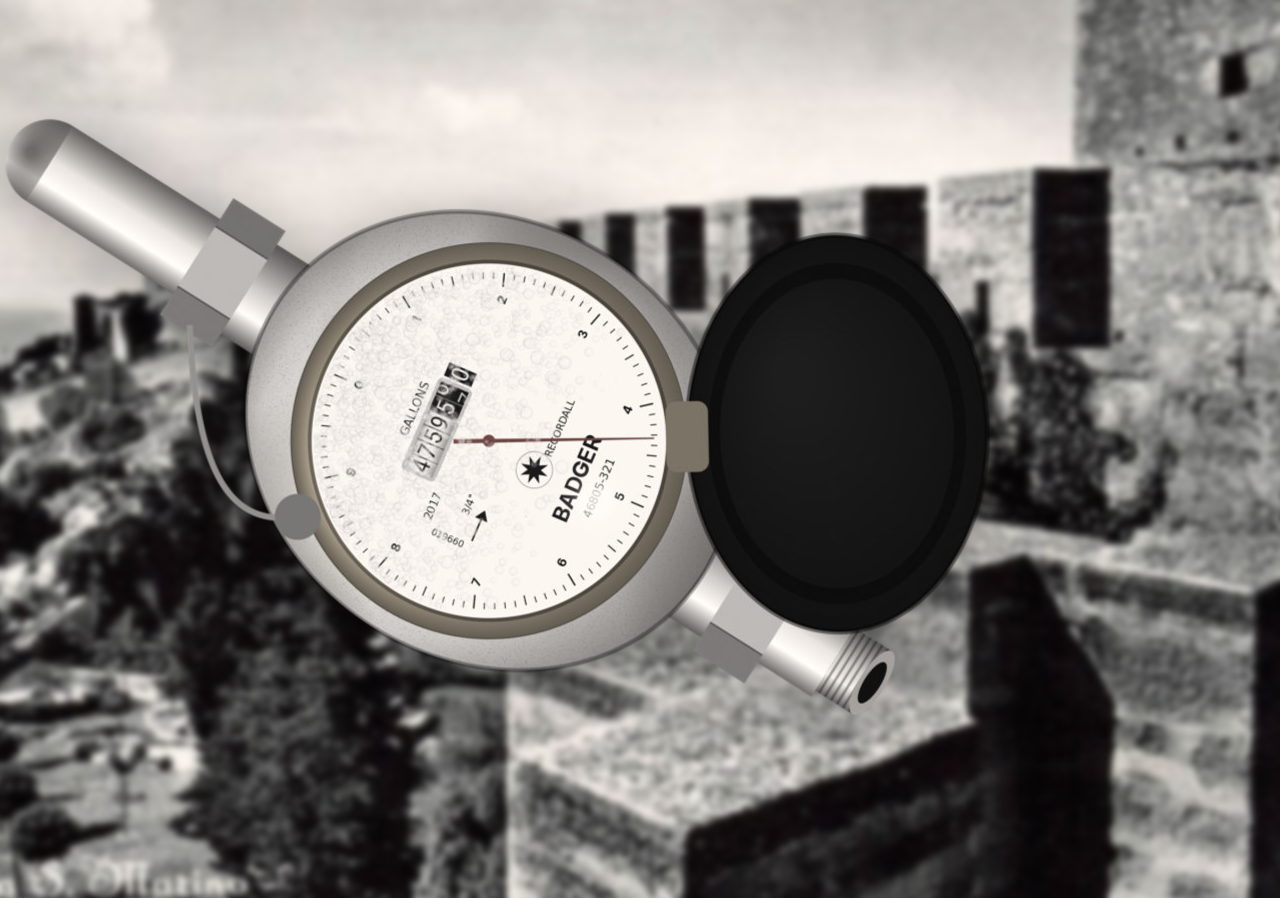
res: {"value": 4759564.3, "unit": "gal"}
